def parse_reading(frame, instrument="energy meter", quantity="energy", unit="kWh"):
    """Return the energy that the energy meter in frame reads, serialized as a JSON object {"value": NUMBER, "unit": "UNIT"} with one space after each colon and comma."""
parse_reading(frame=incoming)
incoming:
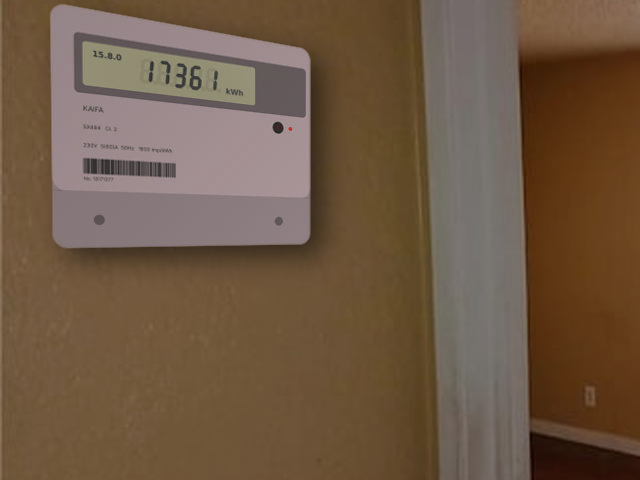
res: {"value": 17361, "unit": "kWh"}
